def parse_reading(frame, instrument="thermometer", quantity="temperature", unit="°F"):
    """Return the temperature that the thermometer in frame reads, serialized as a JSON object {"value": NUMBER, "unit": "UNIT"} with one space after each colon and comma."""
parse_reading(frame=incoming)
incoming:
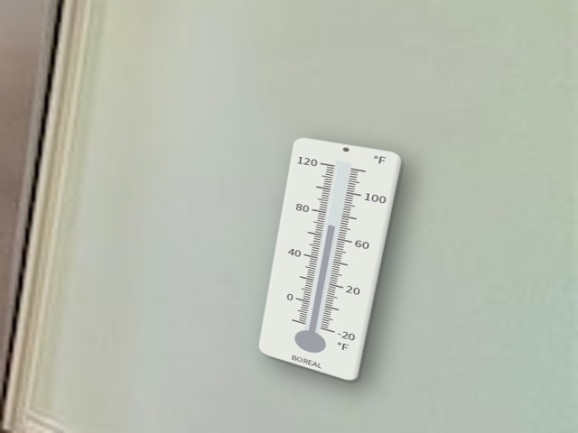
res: {"value": 70, "unit": "°F"}
